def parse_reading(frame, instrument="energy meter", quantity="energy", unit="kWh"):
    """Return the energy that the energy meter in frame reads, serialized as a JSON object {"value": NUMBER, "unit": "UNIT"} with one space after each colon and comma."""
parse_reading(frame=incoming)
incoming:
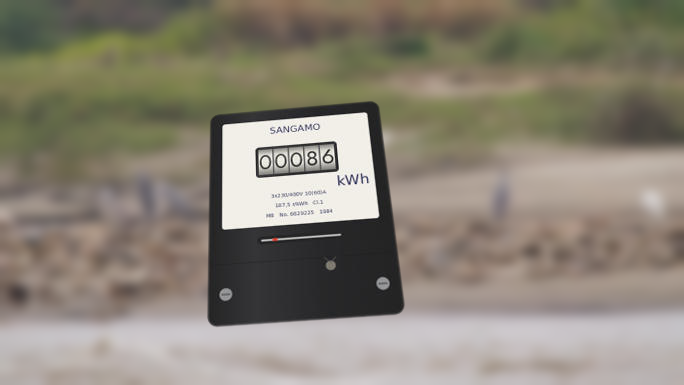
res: {"value": 86, "unit": "kWh"}
